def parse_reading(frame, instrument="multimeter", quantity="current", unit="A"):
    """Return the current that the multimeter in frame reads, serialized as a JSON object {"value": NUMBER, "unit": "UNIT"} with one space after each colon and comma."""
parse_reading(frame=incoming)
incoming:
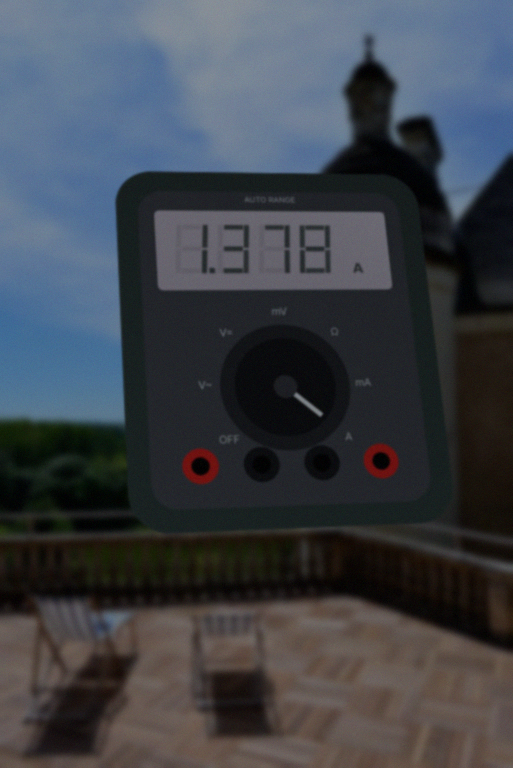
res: {"value": 1.378, "unit": "A"}
